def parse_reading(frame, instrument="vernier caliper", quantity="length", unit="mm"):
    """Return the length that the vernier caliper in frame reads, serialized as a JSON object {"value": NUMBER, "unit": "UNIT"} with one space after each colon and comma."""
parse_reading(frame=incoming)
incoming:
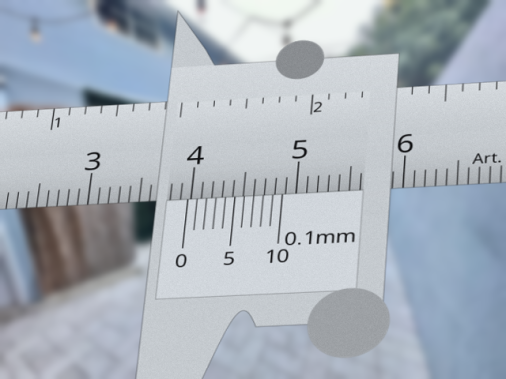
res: {"value": 39.7, "unit": "mm"}
